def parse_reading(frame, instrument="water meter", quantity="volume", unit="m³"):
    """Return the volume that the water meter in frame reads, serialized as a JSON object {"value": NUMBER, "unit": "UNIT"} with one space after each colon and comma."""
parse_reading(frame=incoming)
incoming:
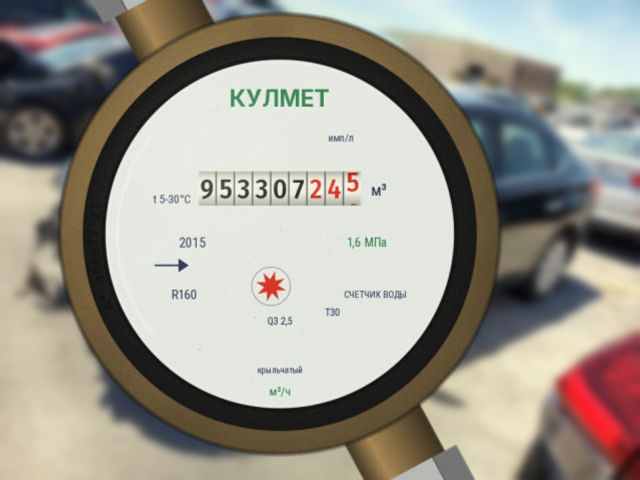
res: {"value": 953307.245, "unit": "m³"}
